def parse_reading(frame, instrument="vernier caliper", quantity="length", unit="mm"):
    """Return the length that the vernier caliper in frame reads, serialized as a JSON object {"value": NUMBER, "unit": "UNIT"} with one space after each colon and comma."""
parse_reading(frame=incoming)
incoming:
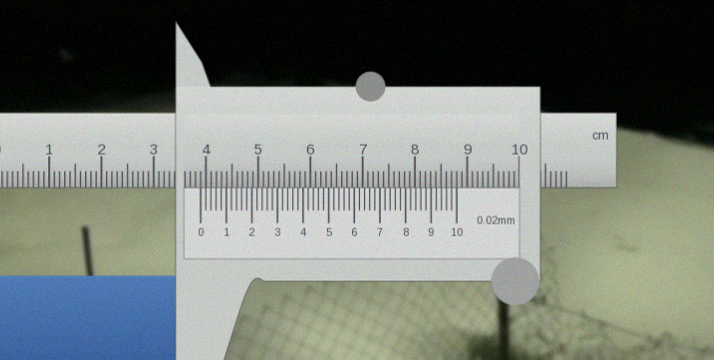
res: {"value": 39.0, "unit": "mm"}
